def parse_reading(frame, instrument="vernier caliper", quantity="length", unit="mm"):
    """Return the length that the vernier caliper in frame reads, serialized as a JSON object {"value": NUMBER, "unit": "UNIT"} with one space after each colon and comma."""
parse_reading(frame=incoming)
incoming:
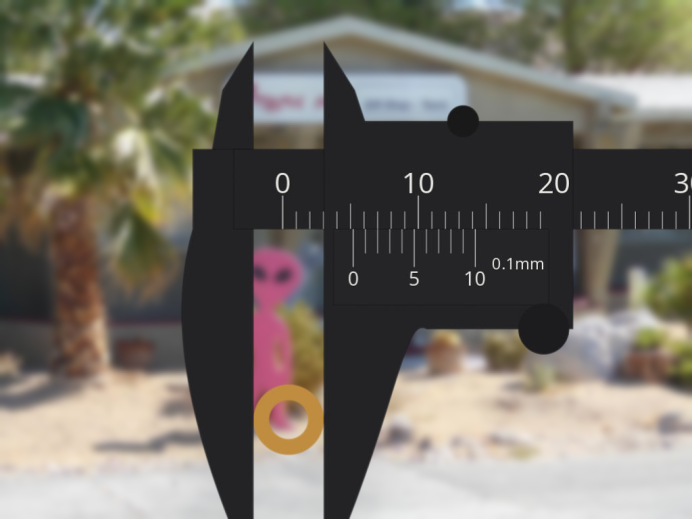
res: {"value": 5.2, "unit": "mm"}
